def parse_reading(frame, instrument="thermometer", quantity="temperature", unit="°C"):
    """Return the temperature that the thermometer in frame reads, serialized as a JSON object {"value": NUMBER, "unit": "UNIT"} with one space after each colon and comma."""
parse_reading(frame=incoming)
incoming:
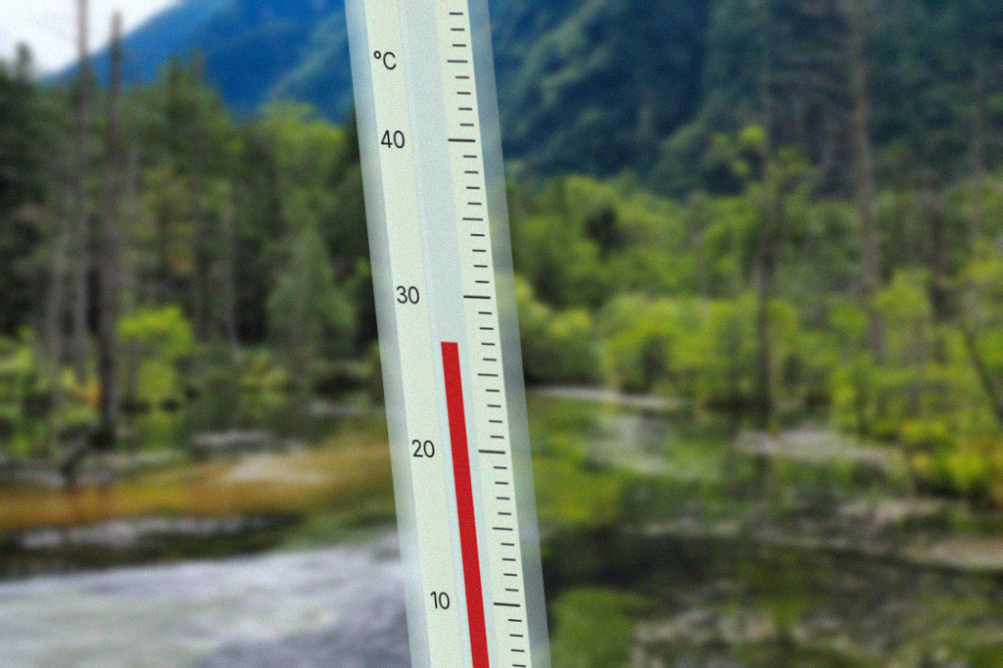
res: {"value": 27, "unit": "°C"}
